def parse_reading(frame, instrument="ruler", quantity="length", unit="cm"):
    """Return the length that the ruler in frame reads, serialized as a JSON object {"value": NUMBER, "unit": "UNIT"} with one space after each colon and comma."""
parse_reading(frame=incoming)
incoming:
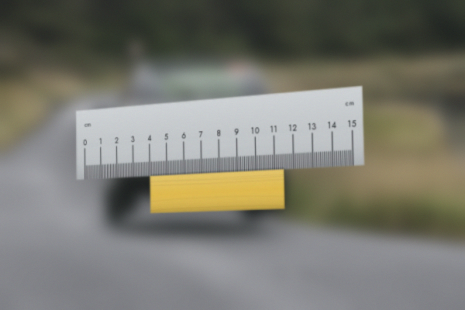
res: {"value": 7.5, "unit": "cm"}
